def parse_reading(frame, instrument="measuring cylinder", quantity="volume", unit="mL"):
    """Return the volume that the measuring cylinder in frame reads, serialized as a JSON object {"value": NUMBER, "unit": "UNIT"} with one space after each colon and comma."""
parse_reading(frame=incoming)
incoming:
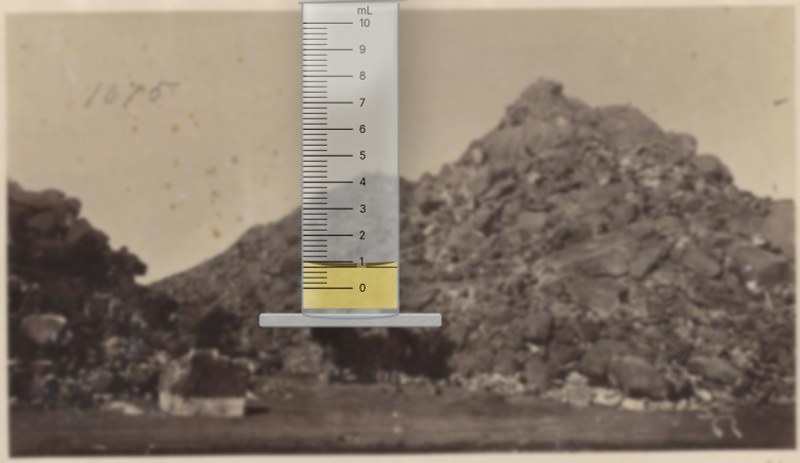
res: {"value": 0.8, "unit": "mL"}
